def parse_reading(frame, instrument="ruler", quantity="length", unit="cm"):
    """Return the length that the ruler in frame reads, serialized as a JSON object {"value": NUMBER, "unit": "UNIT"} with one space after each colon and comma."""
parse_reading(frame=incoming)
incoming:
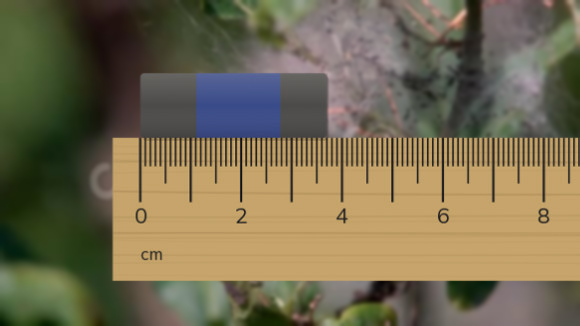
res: {"value": 3.7, "unit": "cm"}
